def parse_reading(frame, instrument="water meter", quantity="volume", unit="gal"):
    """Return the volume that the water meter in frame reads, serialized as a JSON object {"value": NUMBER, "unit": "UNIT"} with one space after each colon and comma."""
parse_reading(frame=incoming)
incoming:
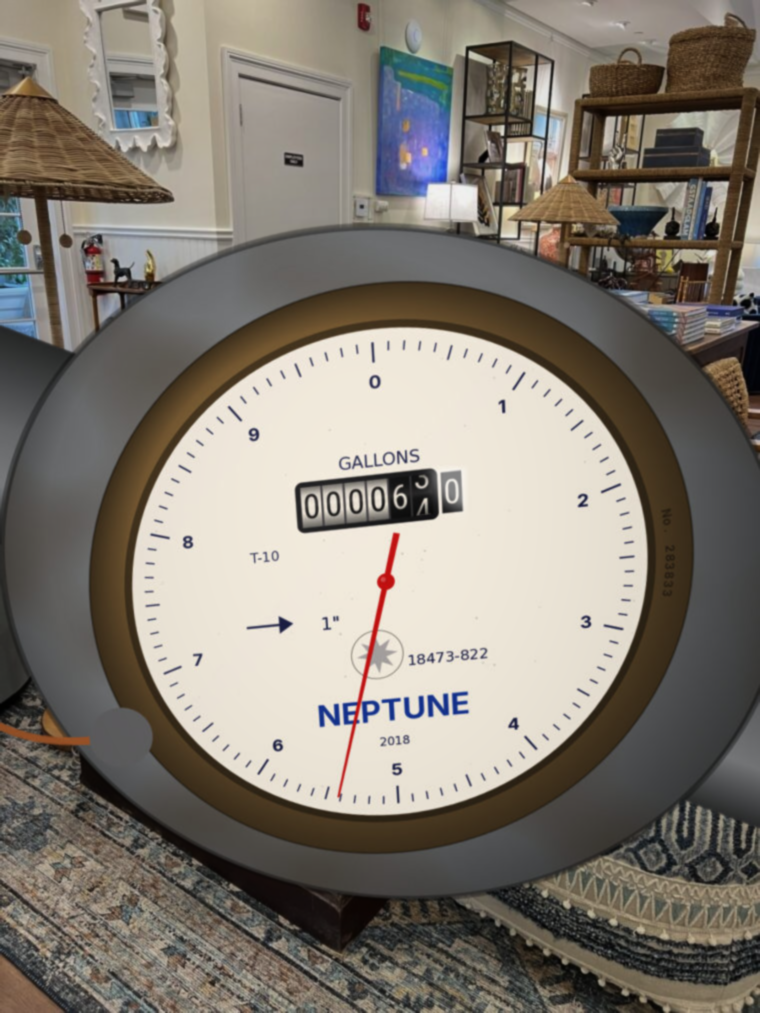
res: {"value": 635.4, "unit": "gal"}
